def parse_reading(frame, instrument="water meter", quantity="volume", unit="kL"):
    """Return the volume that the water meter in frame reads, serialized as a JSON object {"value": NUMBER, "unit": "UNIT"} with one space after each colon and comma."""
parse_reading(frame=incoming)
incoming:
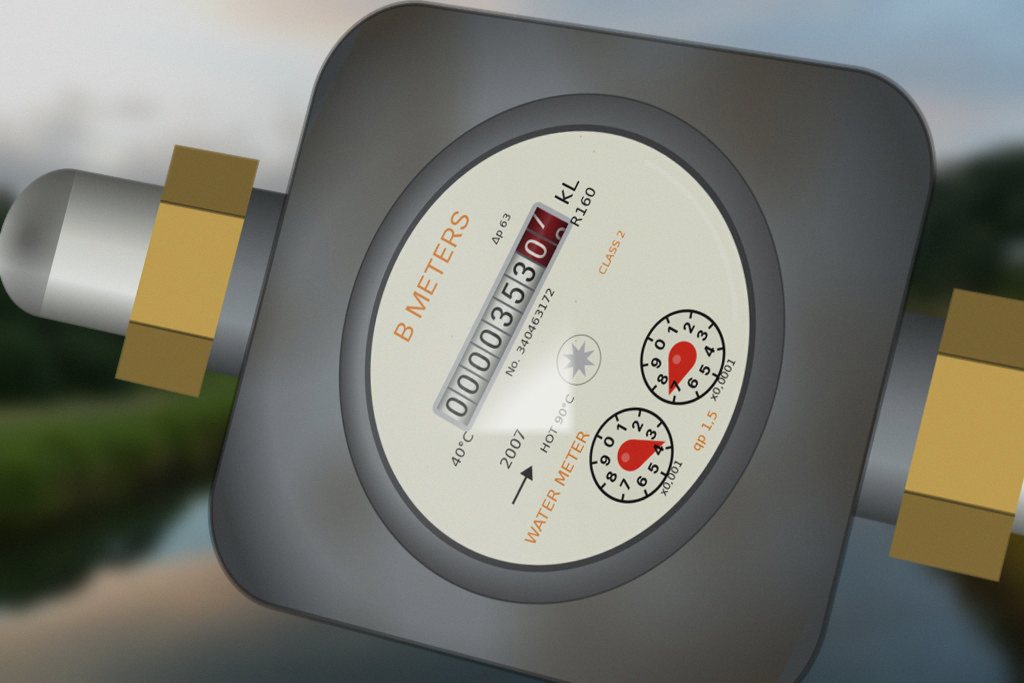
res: {"value": 353.0737, "unit": "kL"}
